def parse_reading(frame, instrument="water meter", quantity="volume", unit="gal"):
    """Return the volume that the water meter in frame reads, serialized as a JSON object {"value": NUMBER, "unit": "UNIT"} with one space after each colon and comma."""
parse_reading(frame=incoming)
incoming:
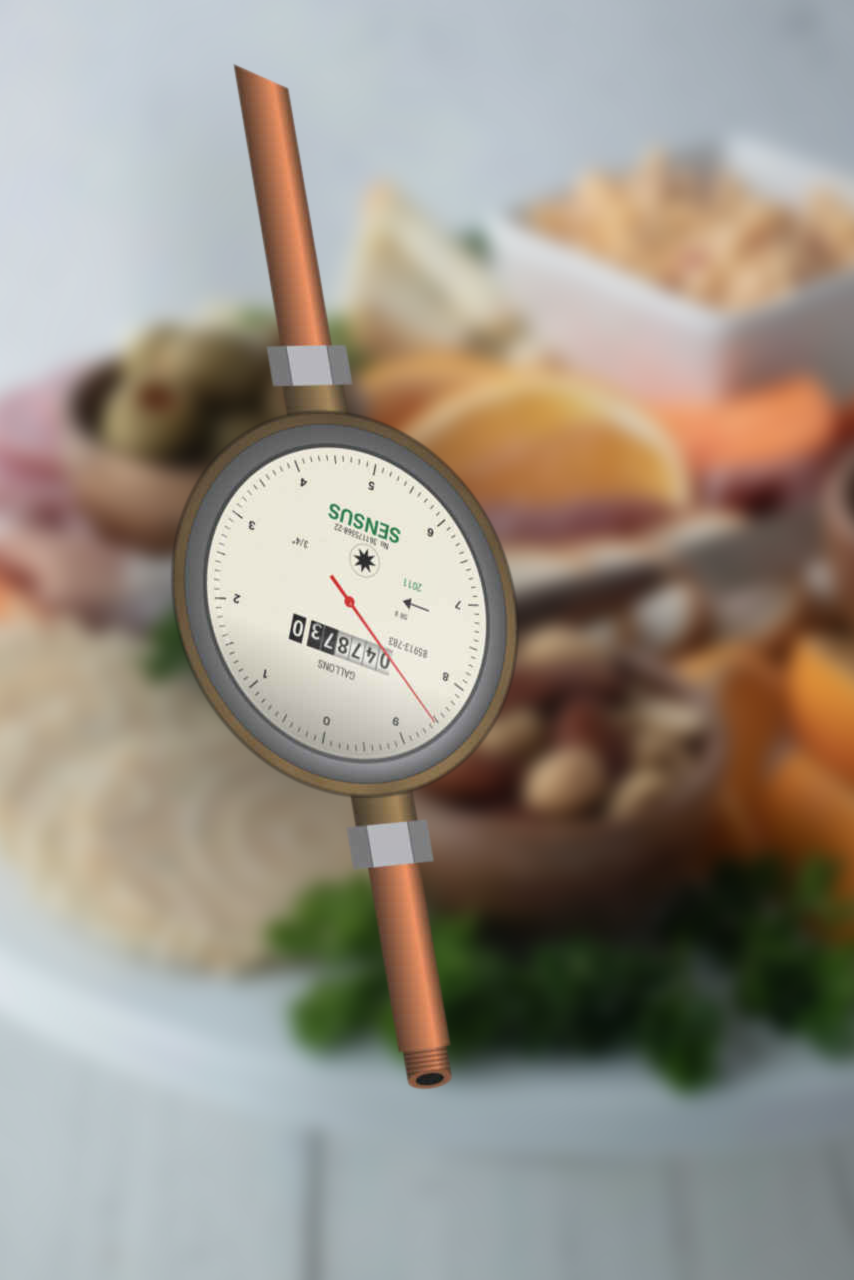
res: {"value": 478728.5, "unit": "gal"}
